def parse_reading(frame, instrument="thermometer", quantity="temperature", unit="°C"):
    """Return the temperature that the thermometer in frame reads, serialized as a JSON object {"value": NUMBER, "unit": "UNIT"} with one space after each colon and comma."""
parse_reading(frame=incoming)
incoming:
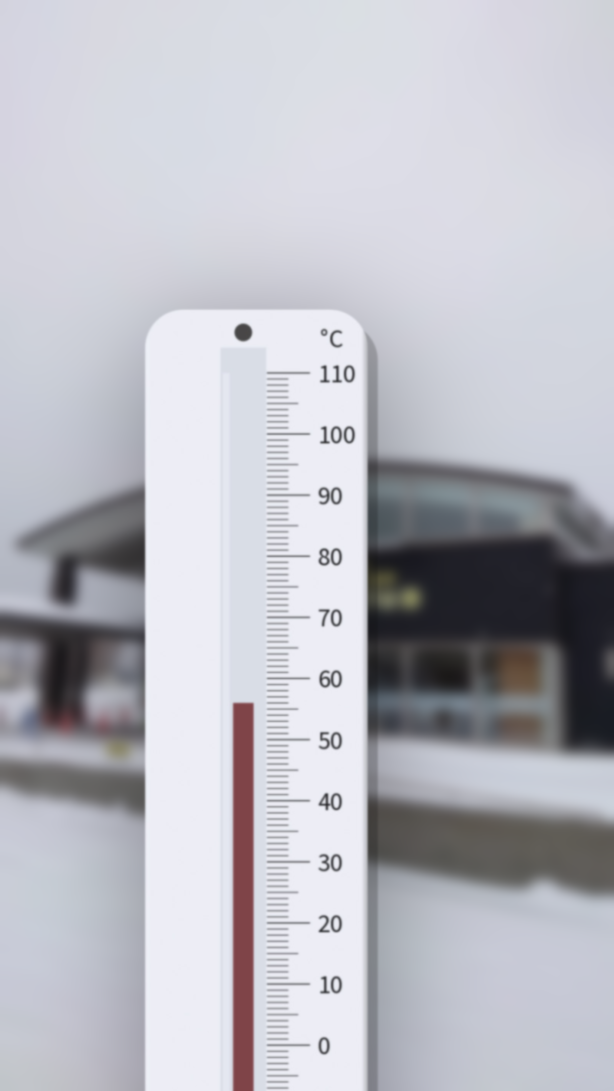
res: {"value": 56, "unit": "°C"}
